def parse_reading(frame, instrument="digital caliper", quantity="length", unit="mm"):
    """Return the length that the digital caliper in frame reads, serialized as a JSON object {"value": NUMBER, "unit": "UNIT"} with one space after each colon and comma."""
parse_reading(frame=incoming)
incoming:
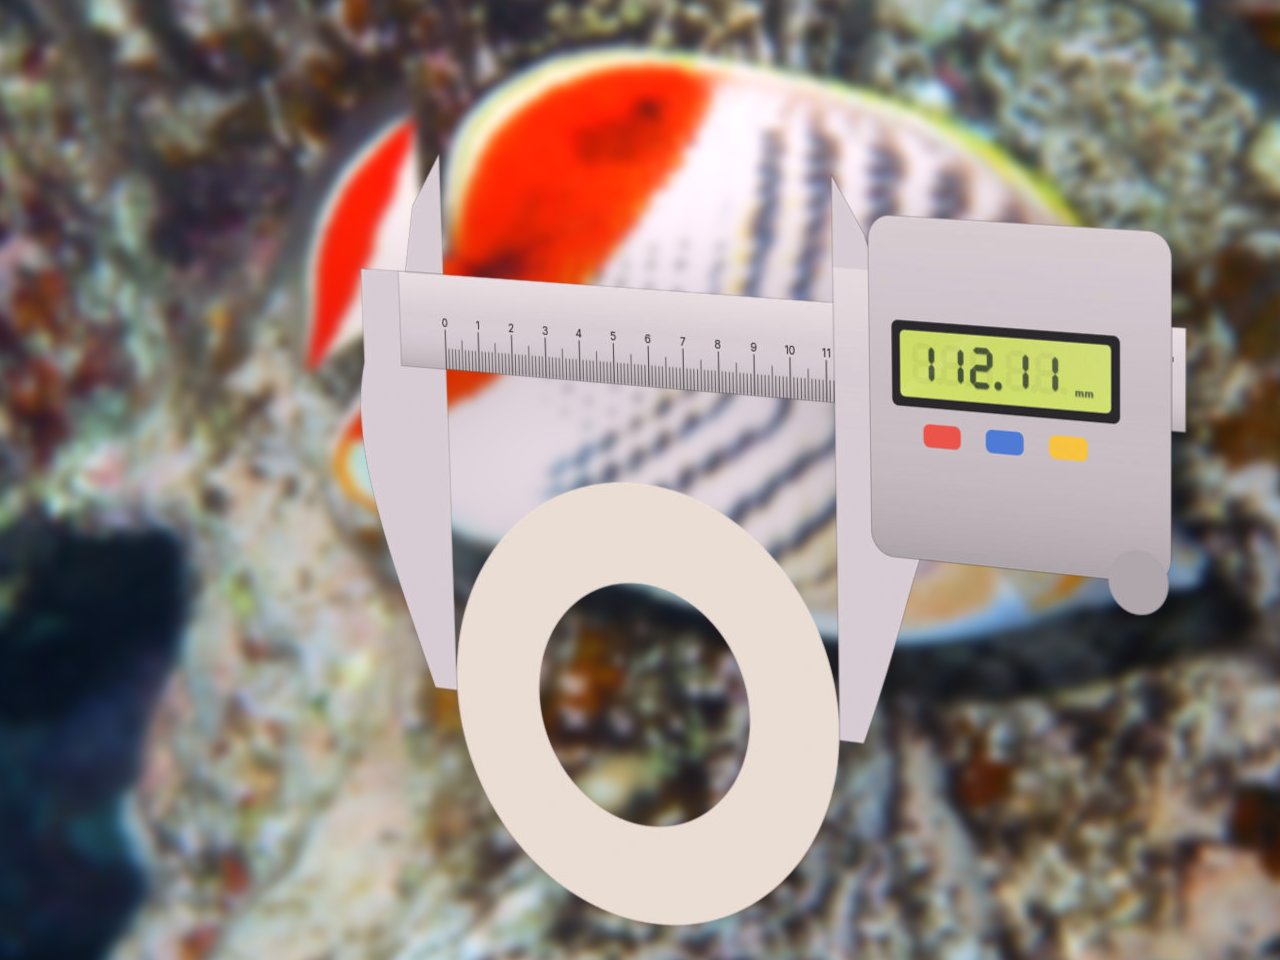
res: {"value": 112.11, "unit": "mm"}
